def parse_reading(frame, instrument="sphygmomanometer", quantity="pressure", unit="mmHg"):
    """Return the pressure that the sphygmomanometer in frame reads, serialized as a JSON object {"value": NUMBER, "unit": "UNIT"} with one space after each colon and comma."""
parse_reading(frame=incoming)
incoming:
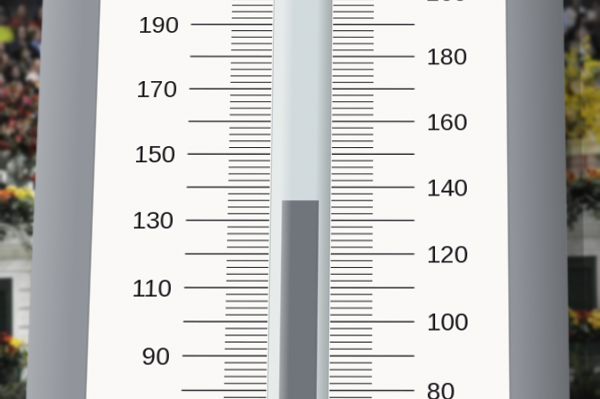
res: {"value": 136, "unit": "mmHg"}
